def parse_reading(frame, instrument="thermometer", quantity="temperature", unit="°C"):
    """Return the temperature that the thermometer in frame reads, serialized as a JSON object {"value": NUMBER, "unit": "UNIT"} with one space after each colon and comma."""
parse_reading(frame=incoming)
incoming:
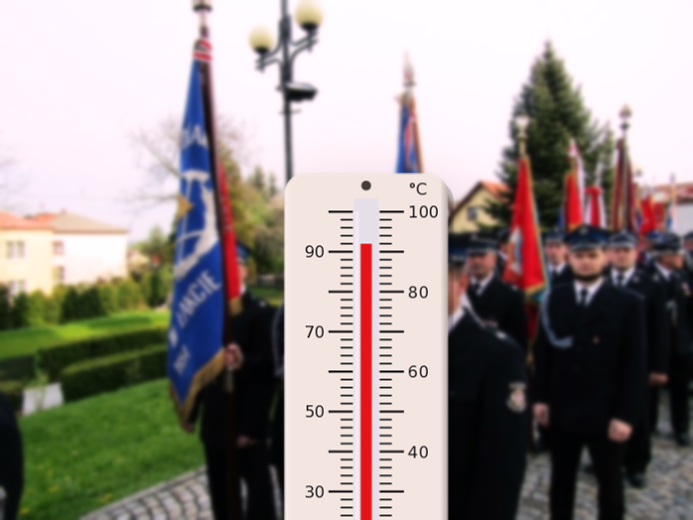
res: {"value": 92, "unit": "°C"}
